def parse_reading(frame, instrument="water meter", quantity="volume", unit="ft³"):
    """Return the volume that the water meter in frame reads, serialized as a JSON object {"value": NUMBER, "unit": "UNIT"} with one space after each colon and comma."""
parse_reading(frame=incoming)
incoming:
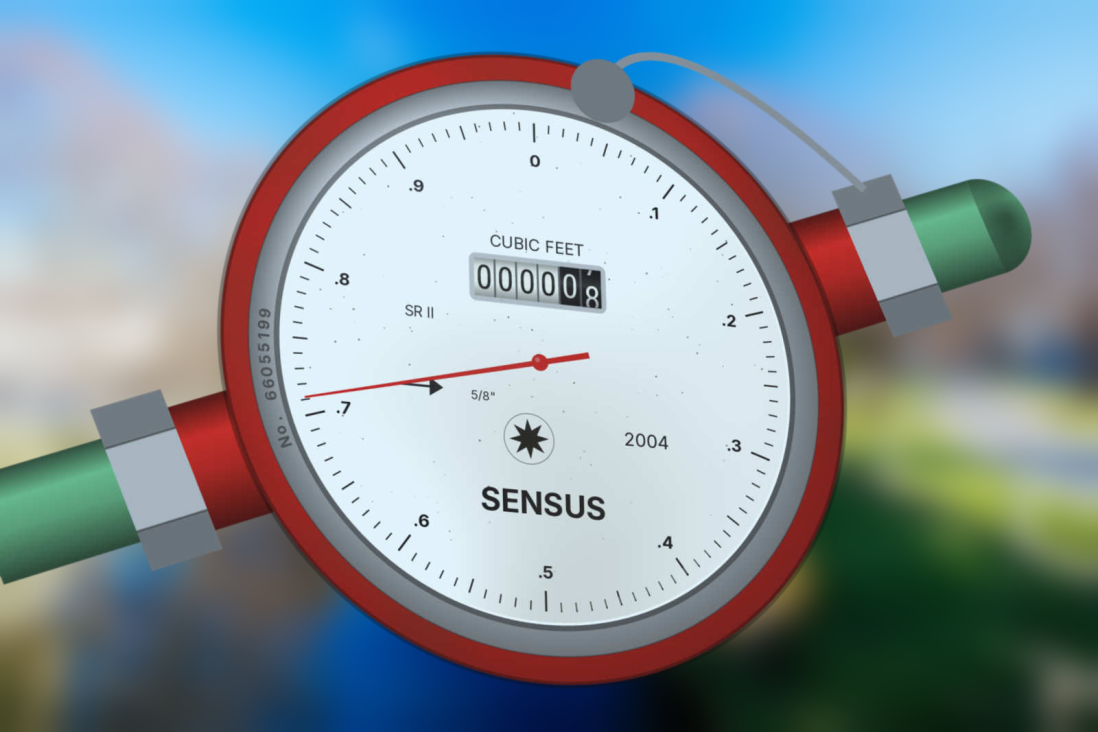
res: {"value": 7.71, "unit": "ft³"}
